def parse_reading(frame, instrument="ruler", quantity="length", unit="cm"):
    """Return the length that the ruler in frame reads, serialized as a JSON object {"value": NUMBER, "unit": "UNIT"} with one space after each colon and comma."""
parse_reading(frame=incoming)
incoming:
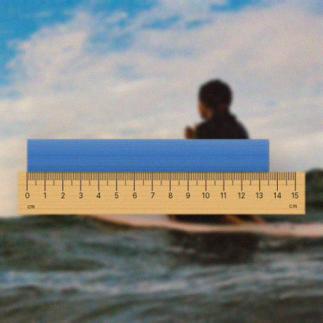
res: {"value": 13.5, "unit": "cm"}
